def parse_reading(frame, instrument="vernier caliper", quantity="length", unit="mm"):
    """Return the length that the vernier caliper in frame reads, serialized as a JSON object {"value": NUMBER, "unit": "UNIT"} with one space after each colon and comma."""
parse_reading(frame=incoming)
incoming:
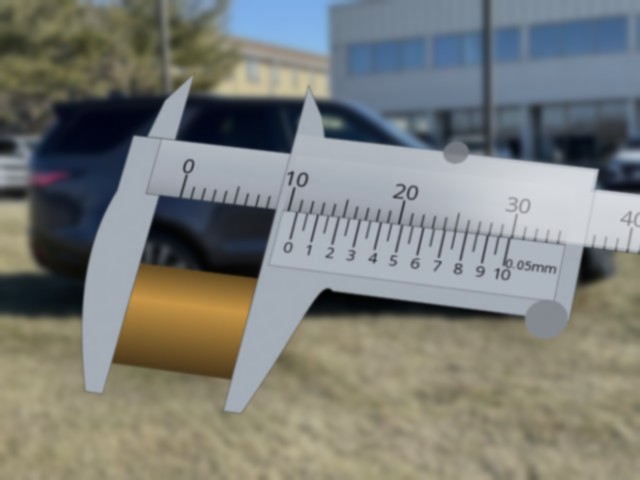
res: {"value": 10.8, "unit": "mm"}
